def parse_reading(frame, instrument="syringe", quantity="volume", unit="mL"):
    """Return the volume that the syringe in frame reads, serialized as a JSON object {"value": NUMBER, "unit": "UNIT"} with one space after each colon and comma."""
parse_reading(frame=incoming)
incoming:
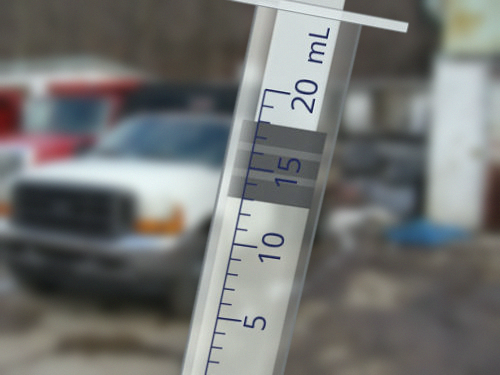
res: {"value": 13, "unit": "mL"}
